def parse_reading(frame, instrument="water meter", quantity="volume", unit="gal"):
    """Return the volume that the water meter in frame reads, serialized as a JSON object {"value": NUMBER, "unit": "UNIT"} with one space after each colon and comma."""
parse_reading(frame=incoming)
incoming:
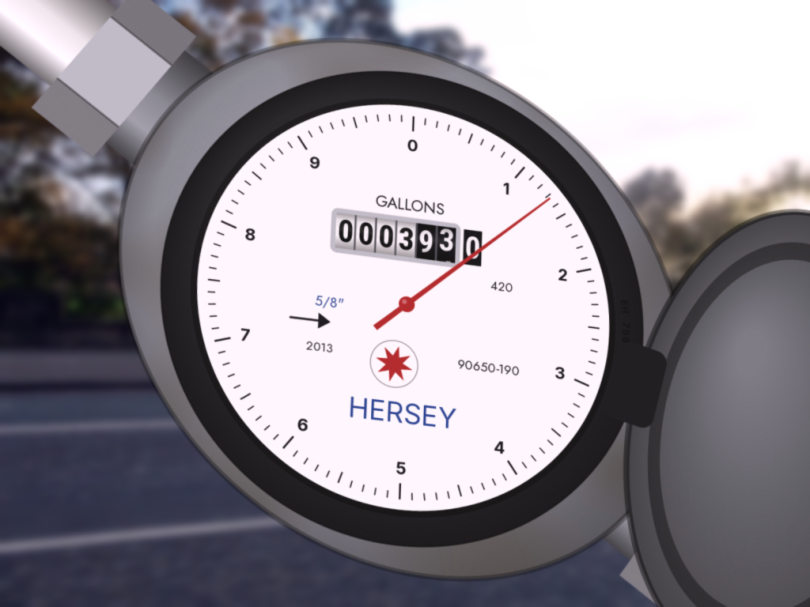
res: {"value": 3931.3, "unit": "gal"}
